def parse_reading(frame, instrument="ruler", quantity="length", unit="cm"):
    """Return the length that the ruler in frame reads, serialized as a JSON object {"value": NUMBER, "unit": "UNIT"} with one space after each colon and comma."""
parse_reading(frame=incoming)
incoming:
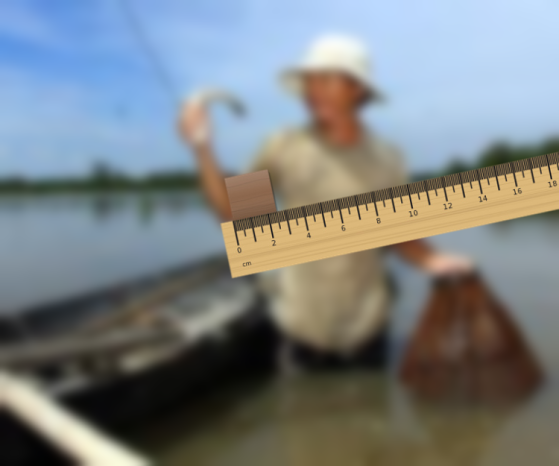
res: {"value": 2.5, "unit": "cm"}
